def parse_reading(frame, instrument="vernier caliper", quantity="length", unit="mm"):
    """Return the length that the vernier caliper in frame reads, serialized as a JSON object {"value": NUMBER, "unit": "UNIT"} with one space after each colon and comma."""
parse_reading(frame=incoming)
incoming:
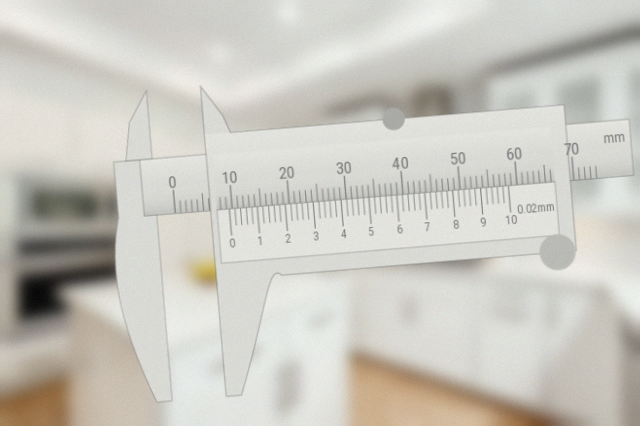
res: {"value": 9.5, "unit": "mm"}
